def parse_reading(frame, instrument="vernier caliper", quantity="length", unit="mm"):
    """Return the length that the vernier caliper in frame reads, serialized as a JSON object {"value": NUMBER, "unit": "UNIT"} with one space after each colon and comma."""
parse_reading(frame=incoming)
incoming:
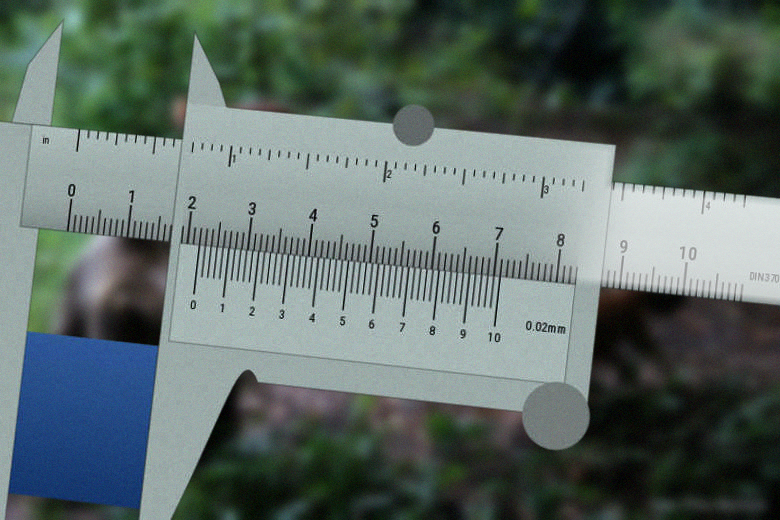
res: {"value": 22.0, "unit": "mm"}
